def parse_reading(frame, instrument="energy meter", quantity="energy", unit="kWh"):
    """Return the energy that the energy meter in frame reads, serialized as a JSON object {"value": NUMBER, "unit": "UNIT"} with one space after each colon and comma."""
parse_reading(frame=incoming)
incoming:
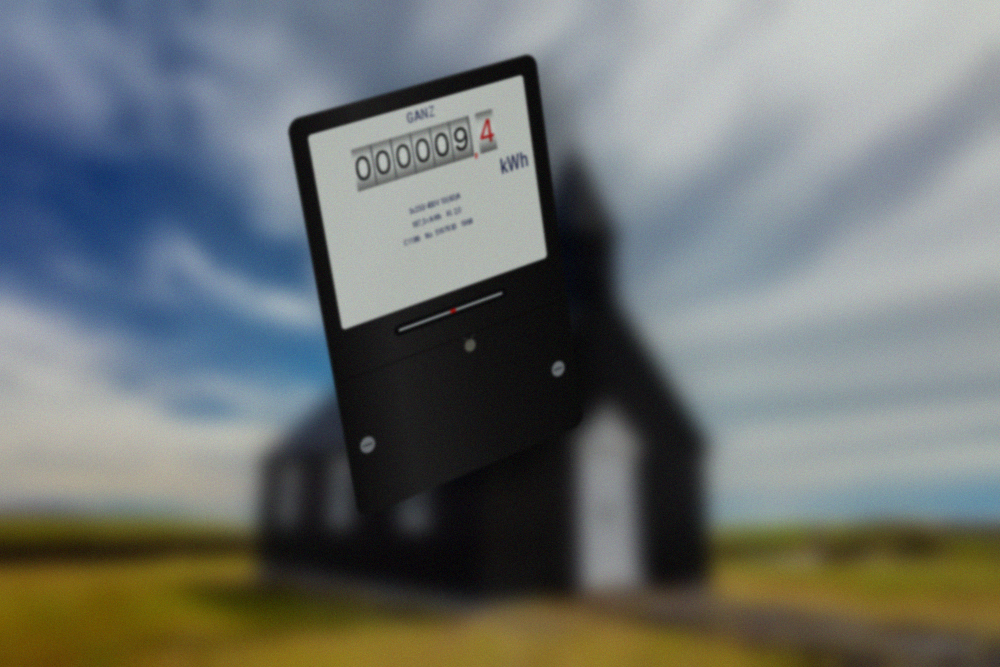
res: {"value": 9.4, "unit": "kWh"}
